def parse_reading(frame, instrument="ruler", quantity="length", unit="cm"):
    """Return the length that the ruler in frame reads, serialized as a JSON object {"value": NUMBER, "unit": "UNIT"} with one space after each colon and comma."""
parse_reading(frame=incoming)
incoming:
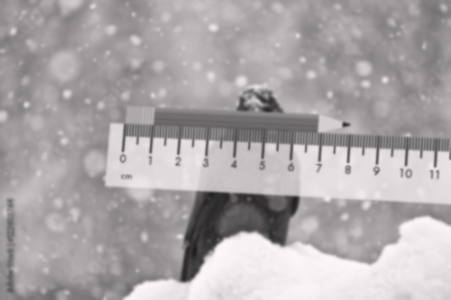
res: {"value": 8, "unit": "cm"}
